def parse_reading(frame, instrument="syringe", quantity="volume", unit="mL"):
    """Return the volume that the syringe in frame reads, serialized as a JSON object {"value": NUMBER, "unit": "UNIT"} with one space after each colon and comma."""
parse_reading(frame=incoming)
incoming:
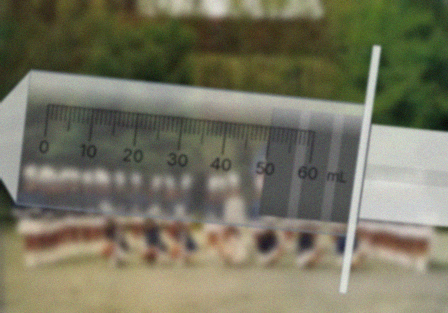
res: {"value": 50, "unit": "mL"}
